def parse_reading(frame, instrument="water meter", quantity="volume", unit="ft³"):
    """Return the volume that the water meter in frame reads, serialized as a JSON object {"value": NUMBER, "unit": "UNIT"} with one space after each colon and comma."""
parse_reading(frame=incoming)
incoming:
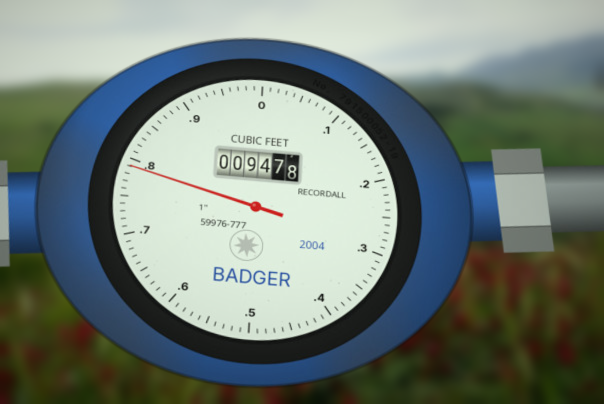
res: {"value": 9477.79, "unit": "ft³"}
